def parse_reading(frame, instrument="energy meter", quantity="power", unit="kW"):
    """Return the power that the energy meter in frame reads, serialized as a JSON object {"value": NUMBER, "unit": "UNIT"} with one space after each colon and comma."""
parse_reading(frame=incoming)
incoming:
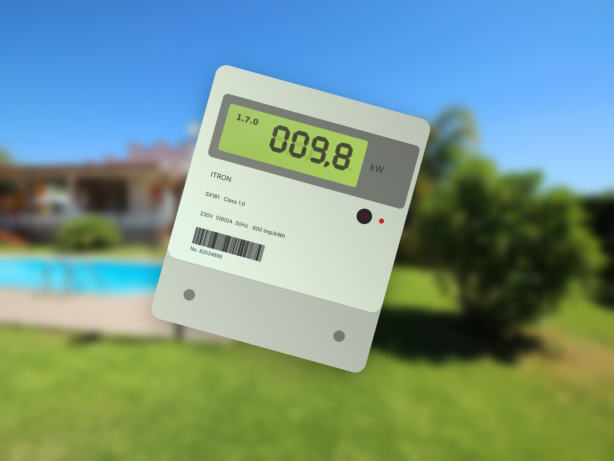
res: {"value": 9.8, "unit": "kW"}
